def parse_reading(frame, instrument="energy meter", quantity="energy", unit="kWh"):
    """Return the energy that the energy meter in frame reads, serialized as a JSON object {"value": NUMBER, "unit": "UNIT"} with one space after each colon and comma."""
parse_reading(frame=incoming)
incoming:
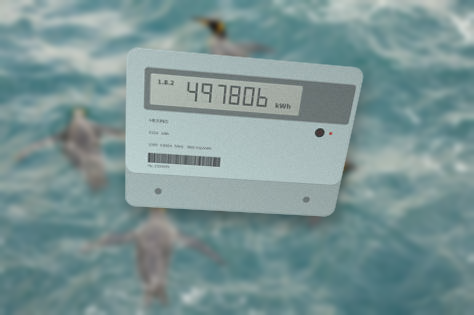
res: {"value": 497806, "unit": "kWh"}
